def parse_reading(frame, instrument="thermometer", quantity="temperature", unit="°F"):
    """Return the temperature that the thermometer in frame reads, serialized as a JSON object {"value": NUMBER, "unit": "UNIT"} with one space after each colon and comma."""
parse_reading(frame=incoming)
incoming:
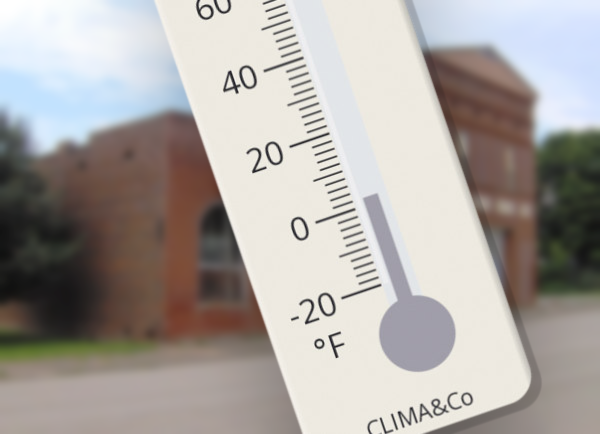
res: {"value": 2, "unit": "°F"}
